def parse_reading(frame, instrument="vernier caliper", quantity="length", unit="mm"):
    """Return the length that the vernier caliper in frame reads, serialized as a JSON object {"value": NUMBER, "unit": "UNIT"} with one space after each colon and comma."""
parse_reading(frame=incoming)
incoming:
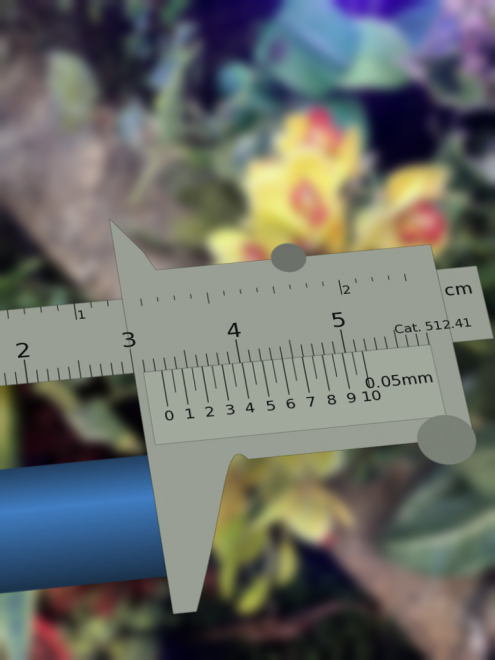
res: {"value": 32.6, "unit": "mm"}
